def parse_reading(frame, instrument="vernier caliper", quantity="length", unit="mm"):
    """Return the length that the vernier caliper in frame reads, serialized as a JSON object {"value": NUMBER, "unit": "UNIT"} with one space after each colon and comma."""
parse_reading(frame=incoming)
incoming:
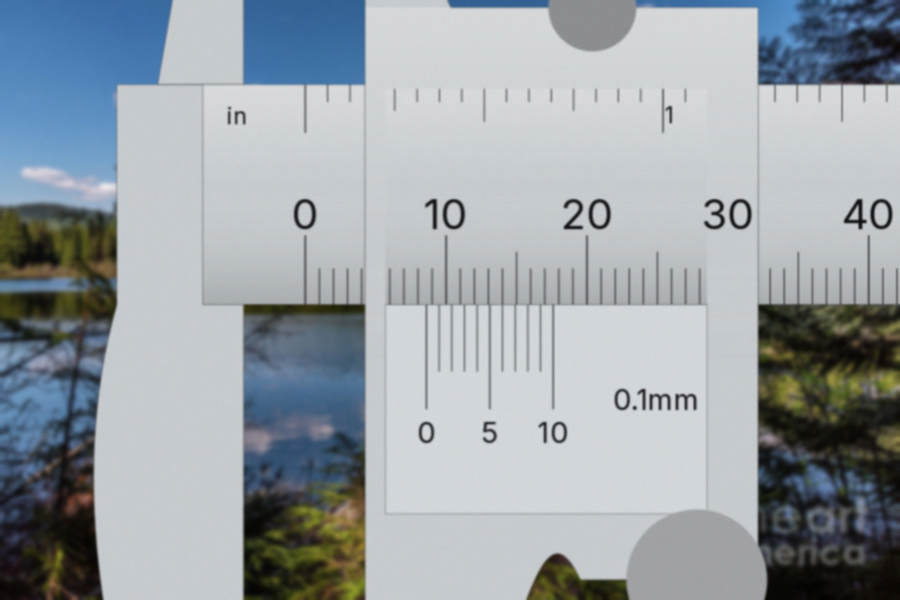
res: {"value": 8.6, "unit": "mm"}
